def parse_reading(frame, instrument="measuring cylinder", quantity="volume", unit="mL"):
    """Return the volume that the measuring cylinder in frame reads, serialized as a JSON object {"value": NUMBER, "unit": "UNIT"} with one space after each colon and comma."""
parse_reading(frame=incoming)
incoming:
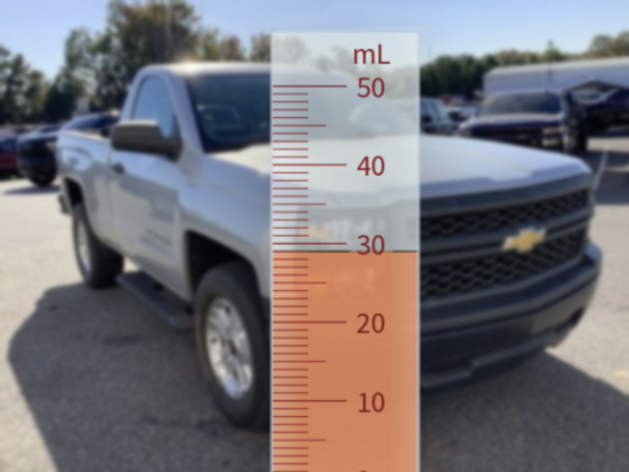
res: {"value": 29, "unit": "mL"}
